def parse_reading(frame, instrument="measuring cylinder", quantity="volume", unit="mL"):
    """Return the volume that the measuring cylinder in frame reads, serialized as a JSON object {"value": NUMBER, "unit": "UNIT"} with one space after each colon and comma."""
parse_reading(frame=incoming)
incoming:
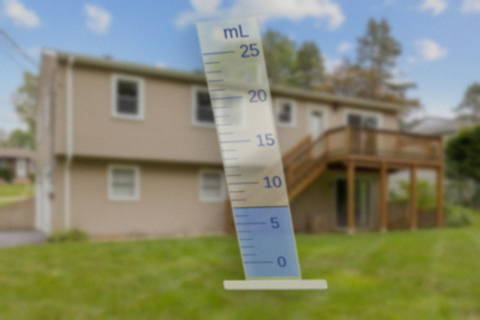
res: {"value": 7, "unit": "mL"}
